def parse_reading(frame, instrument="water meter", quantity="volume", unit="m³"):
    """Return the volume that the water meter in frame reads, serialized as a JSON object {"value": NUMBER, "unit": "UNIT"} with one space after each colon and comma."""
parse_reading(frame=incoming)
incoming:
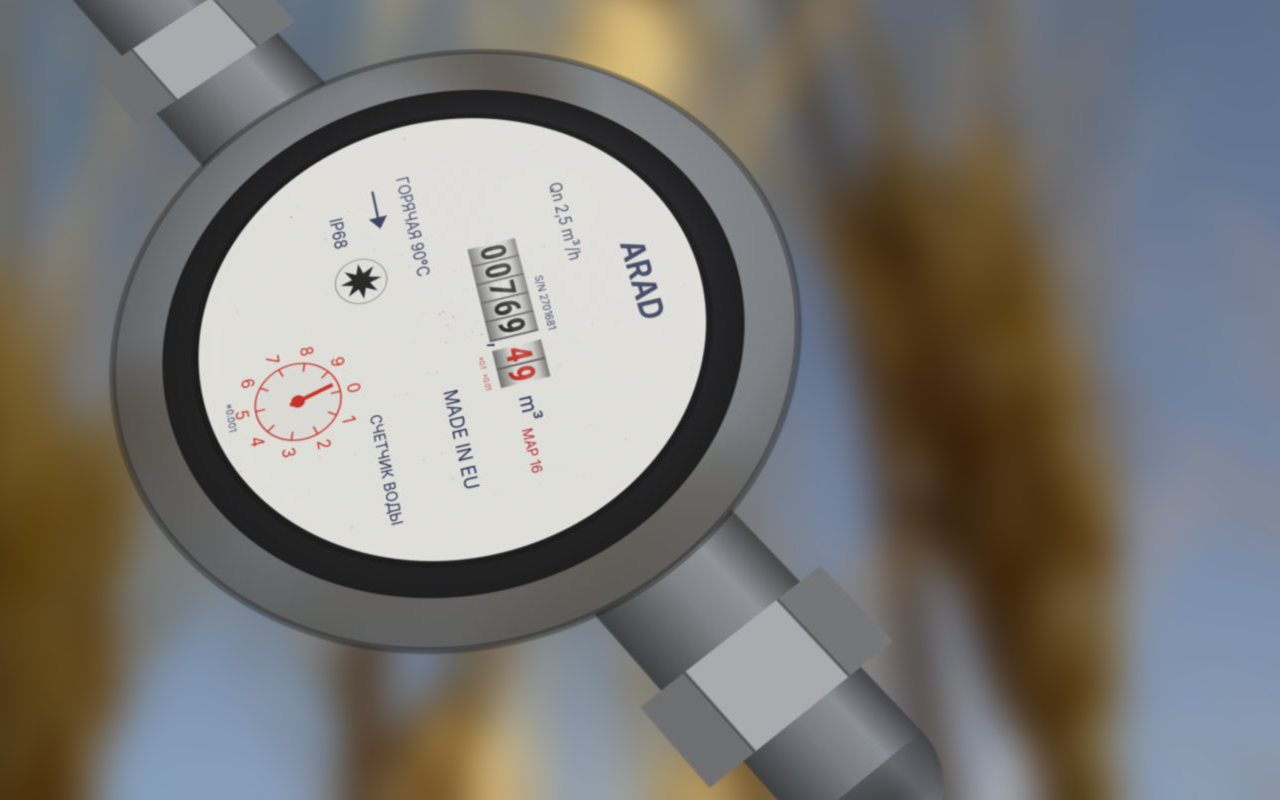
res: {"value": 769.489, "unit": "m³"}
